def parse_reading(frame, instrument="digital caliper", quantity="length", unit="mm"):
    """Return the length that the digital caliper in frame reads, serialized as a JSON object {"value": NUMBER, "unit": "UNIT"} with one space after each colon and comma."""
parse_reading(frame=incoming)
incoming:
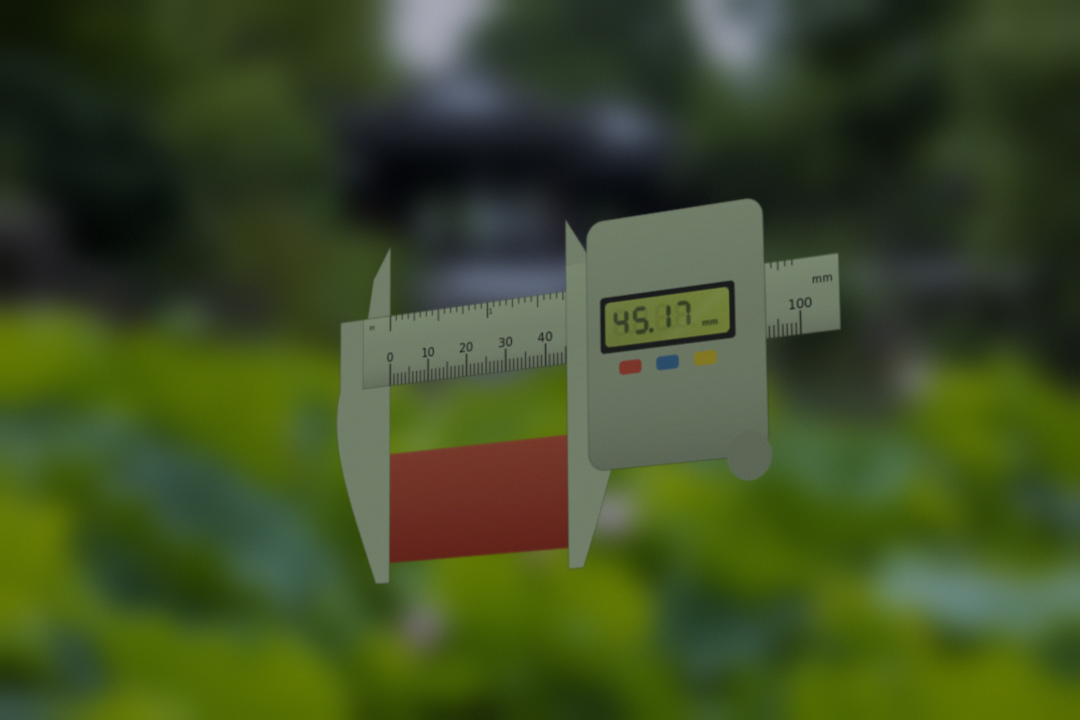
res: {"value": 45.17, "unit": "mm"}
